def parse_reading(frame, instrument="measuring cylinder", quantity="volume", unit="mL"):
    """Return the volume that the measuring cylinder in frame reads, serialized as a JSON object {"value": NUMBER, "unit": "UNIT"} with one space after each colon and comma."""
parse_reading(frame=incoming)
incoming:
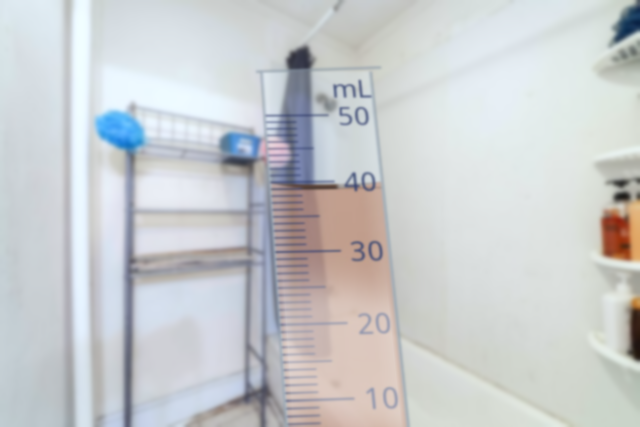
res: {"value": 39, "unit": "mL"}
